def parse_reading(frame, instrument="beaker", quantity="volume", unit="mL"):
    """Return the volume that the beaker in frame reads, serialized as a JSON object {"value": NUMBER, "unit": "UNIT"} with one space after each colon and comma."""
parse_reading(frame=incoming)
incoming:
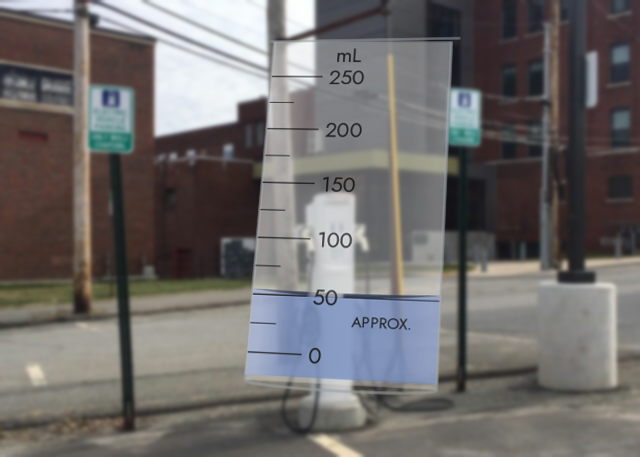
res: {"value": 50, "unit": "mL"}
